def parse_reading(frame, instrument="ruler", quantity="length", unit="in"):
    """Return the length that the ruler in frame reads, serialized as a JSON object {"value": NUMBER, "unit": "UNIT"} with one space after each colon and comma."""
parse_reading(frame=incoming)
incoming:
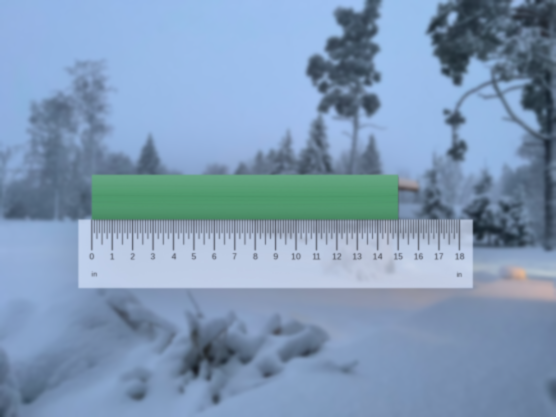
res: {"value": 15, "unit": "in"}
